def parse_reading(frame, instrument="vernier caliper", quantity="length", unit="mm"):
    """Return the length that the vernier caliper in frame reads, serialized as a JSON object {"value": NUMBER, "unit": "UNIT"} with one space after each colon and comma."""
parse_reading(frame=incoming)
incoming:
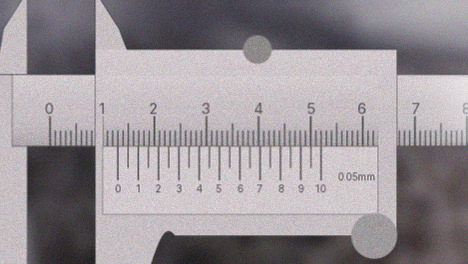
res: {"value": 13.0, "unit": "mm"}
